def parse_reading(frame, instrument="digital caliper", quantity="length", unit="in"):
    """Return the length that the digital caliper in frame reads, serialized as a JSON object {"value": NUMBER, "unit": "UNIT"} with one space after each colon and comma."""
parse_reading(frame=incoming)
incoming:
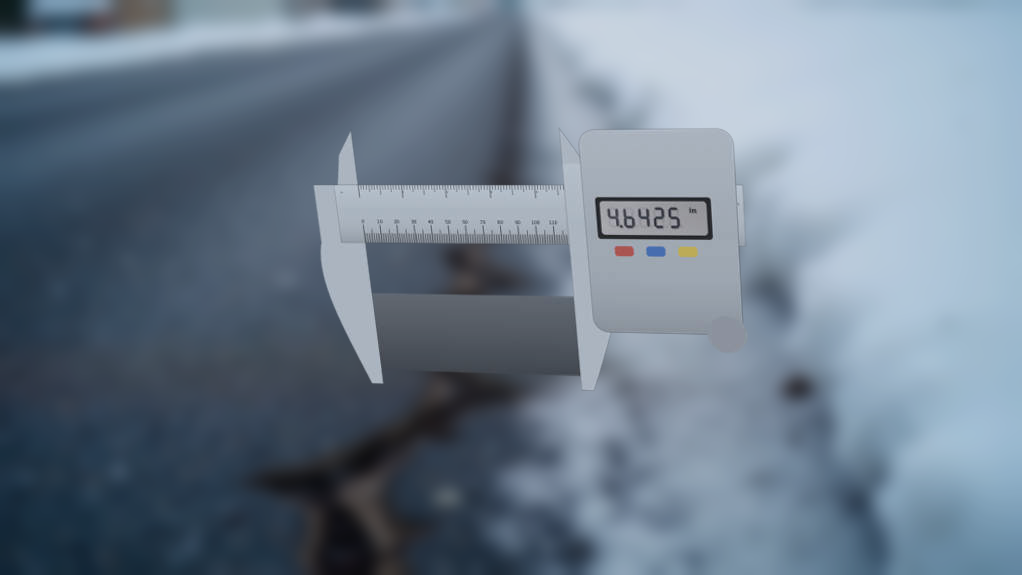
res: {"value": 4.6425, "unit": "in"}
